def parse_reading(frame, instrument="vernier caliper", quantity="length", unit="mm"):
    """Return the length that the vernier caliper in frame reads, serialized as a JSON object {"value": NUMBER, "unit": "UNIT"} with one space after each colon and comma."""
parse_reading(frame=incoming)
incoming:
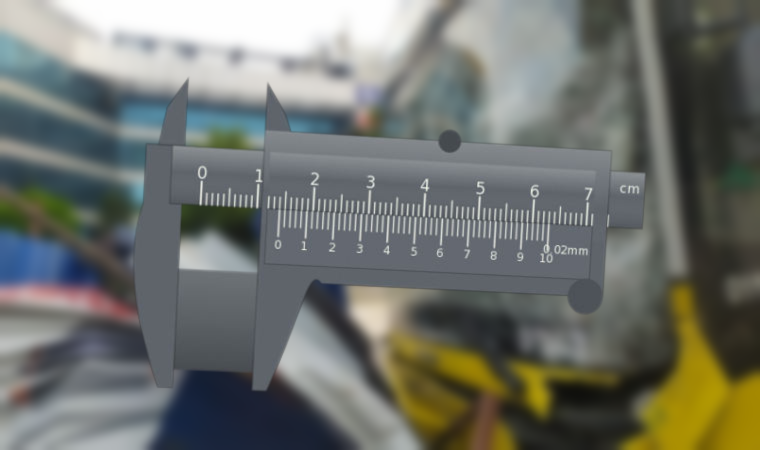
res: {"value": 14.0, "unit": "mm"}
